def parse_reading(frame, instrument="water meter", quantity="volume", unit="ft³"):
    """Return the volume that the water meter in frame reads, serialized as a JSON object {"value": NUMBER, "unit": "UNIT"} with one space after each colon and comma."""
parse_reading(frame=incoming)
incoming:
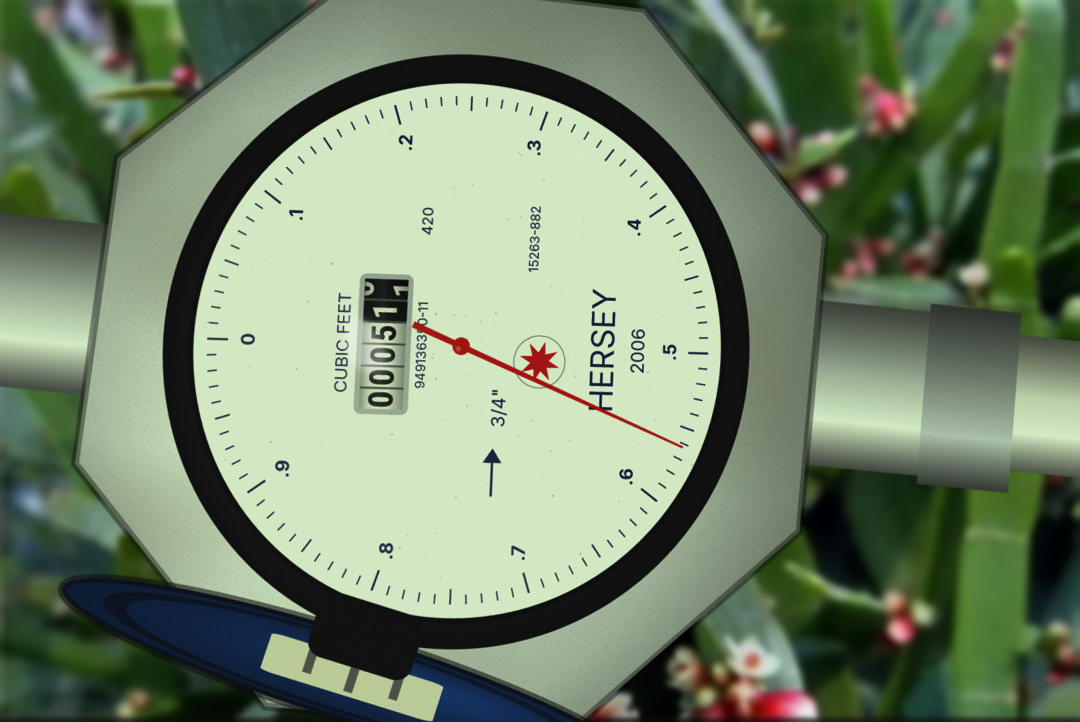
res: {"value": 510.56, "unit": "ft³"}
